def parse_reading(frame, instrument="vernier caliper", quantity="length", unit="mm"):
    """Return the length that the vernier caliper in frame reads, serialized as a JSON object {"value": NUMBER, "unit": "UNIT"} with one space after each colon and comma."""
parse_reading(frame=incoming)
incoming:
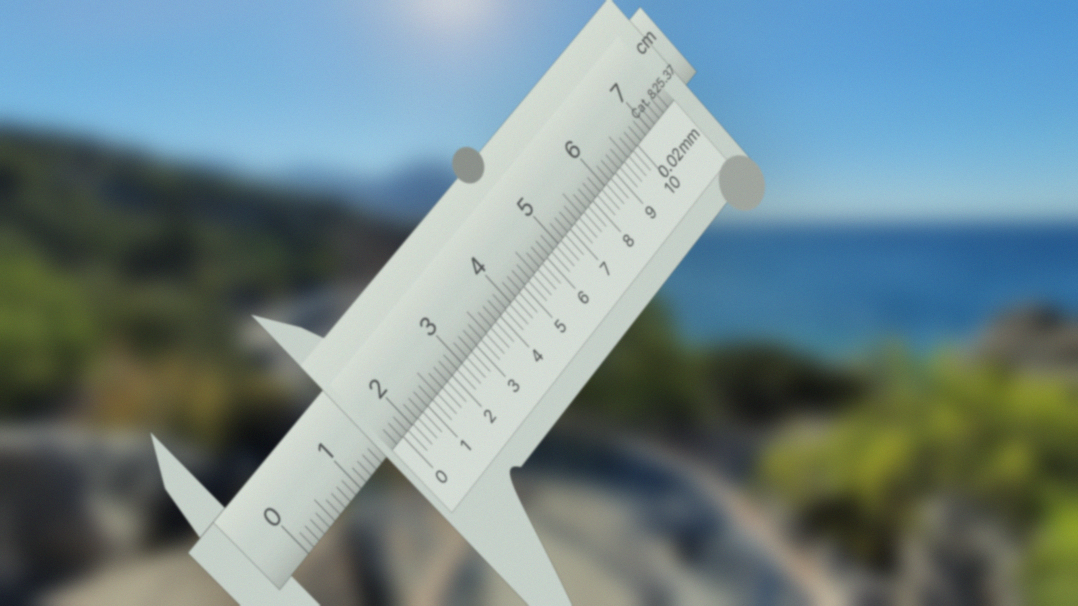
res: {"value": 18.2, "unit": "mm"}
